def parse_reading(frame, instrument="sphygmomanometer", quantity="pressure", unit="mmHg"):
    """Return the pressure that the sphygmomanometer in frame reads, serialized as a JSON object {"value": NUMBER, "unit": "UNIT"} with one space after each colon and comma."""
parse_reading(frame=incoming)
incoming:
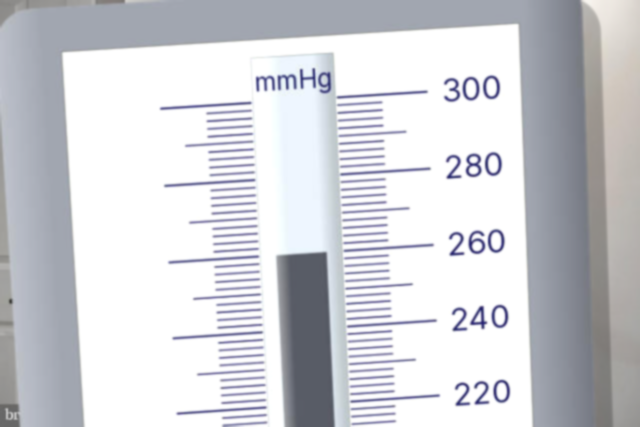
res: {"value": 260, "unit": "mmHg"}
